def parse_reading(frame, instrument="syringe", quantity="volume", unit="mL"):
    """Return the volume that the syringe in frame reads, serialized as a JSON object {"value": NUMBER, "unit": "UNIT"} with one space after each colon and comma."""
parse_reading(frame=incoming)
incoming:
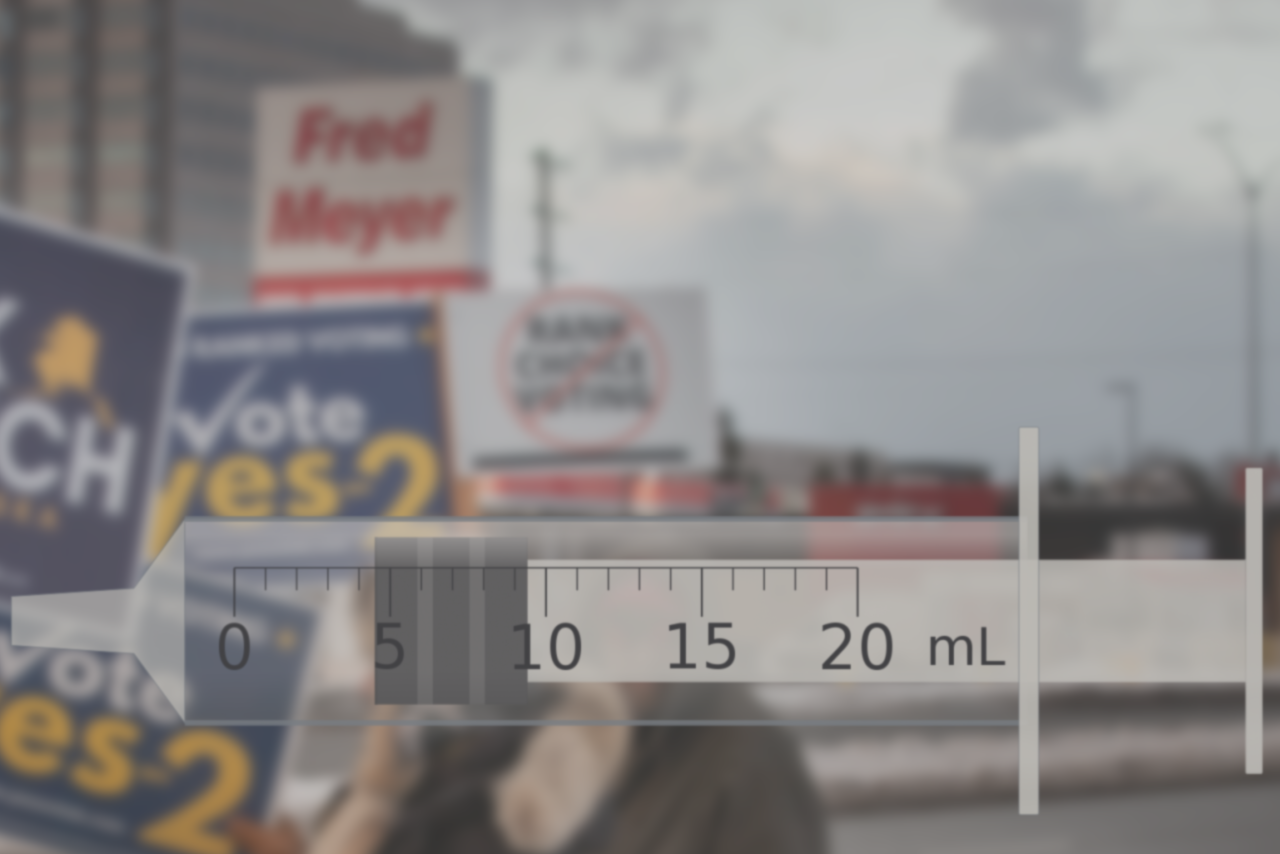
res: {"value": 4.5, "unit": "mL"}
